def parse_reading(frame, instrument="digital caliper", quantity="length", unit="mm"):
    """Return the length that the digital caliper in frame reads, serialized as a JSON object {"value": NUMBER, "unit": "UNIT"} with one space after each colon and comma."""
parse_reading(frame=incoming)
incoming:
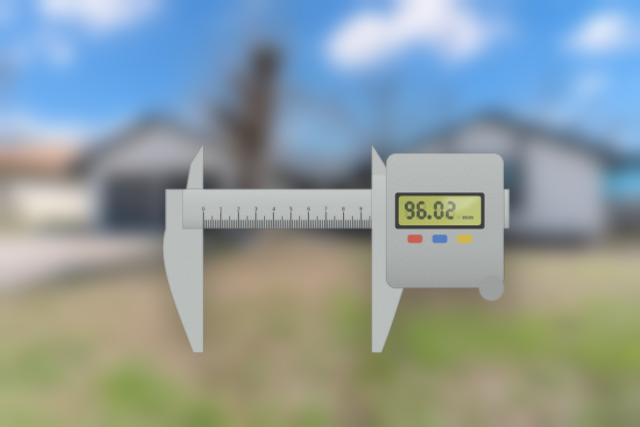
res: {"value": 96.02, "unit": "mm"}
